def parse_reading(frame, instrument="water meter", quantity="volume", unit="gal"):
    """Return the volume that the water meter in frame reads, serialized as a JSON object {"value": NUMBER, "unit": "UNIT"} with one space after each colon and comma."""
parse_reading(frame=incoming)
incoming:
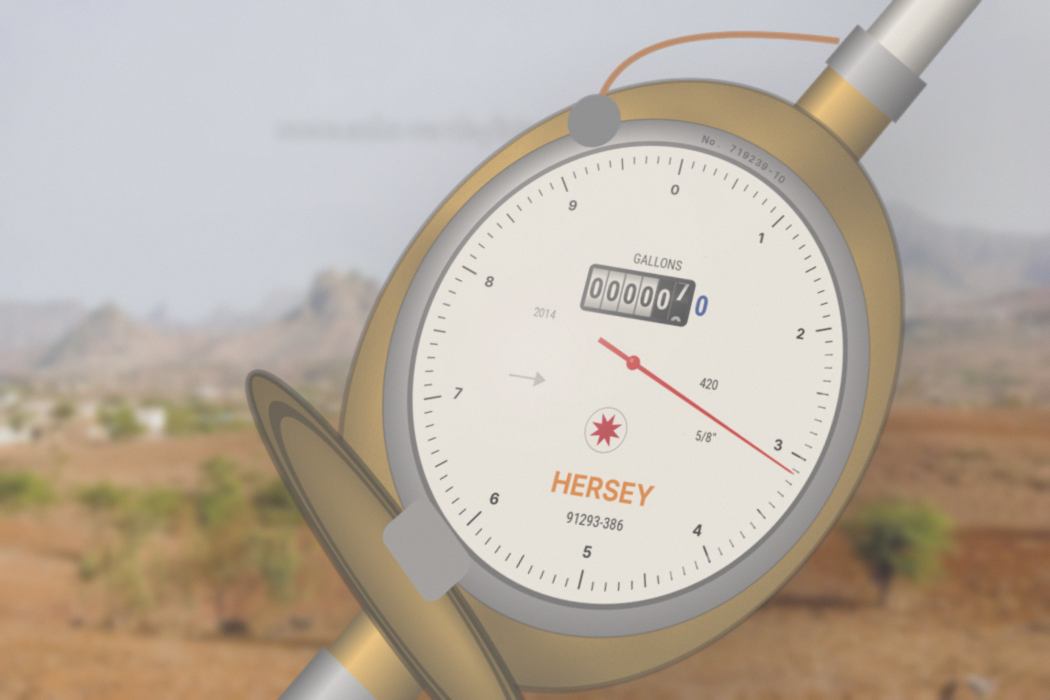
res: {"value": 73.1, "unit": "gal"}
